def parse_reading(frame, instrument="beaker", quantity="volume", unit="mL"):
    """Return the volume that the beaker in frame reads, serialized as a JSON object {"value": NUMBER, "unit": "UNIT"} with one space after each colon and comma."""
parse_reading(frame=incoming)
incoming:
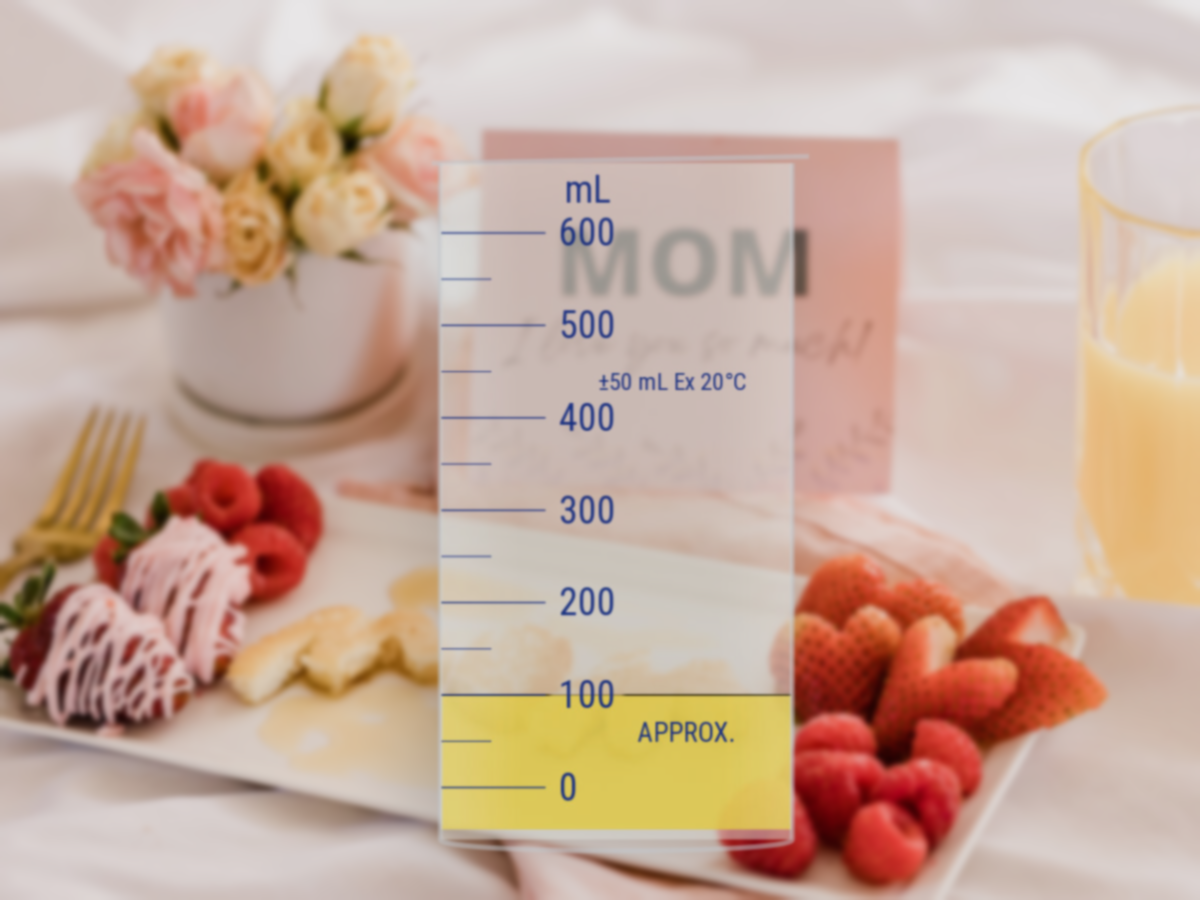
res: {"value": 100, "unit": "mL"}
